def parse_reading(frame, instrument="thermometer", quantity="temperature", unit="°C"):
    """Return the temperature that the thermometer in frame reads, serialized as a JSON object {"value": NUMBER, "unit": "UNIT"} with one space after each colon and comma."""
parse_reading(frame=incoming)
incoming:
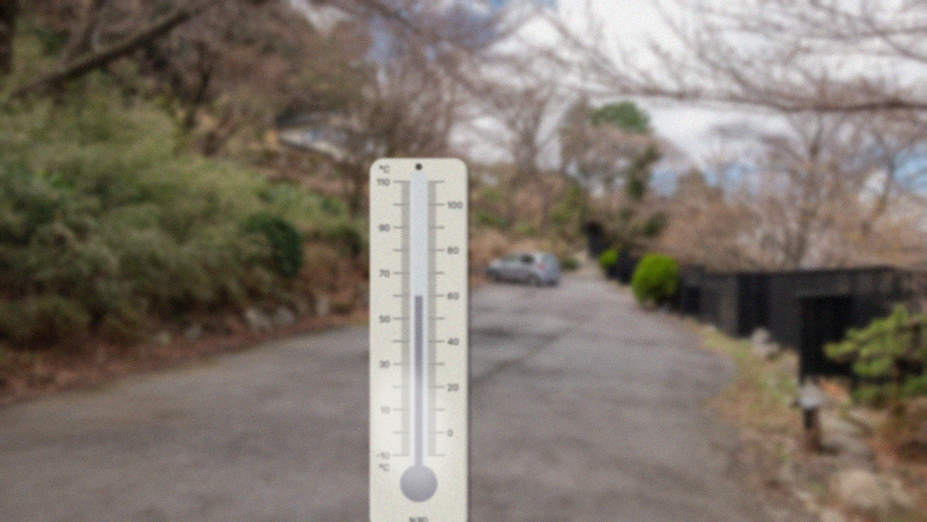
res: {"value": 60, "unit": "°C"}
